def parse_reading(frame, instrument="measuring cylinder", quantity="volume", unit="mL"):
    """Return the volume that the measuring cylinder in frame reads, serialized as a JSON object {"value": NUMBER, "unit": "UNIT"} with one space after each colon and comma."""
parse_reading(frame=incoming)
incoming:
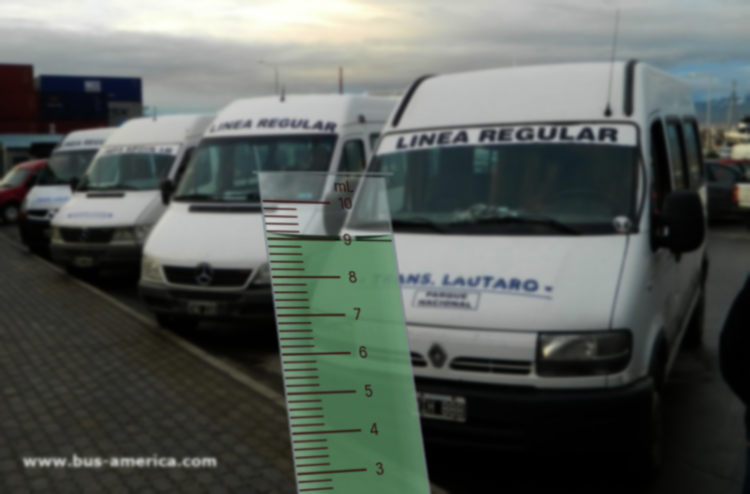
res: {"value": 9, "unit": "mL"}
